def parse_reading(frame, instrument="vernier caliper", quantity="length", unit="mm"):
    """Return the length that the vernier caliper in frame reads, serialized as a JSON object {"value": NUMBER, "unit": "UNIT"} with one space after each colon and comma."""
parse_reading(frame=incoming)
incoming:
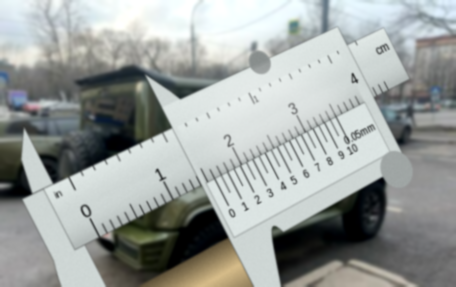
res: {"value": 16.0, "unit": "mm"}
